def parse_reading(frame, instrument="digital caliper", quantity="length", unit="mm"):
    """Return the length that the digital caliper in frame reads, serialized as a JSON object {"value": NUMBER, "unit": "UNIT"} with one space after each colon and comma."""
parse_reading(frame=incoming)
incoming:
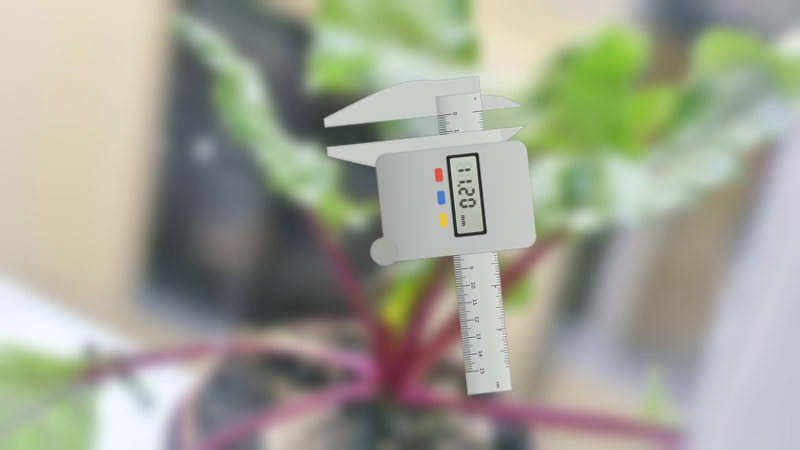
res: {"value": 11.20, "unit": "mm"}
